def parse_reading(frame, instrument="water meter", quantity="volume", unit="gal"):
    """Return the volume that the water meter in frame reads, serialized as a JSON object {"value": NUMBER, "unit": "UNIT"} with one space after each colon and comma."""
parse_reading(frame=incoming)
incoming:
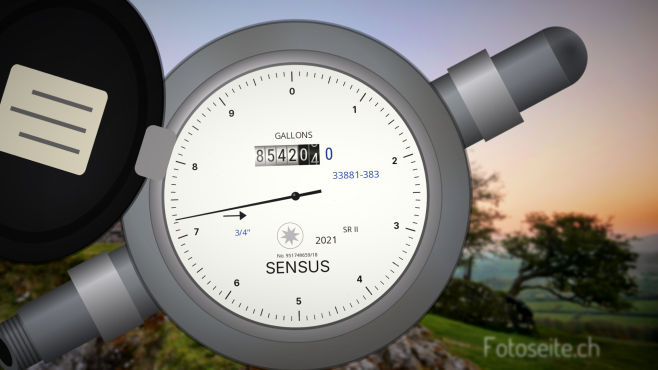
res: {"value": 8542037.2, "unit": "gal"}
